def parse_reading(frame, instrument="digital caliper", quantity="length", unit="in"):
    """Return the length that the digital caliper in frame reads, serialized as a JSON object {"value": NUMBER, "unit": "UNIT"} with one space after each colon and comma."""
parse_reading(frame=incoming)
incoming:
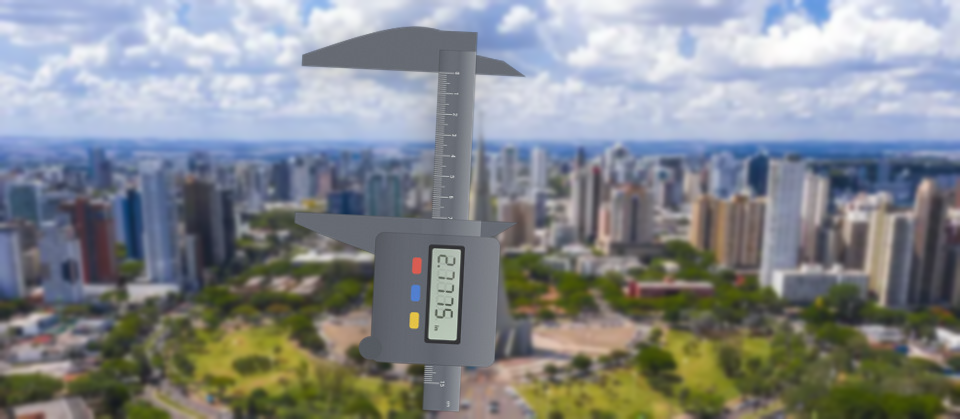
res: {"value": 2.7775, "unit": "in"}
